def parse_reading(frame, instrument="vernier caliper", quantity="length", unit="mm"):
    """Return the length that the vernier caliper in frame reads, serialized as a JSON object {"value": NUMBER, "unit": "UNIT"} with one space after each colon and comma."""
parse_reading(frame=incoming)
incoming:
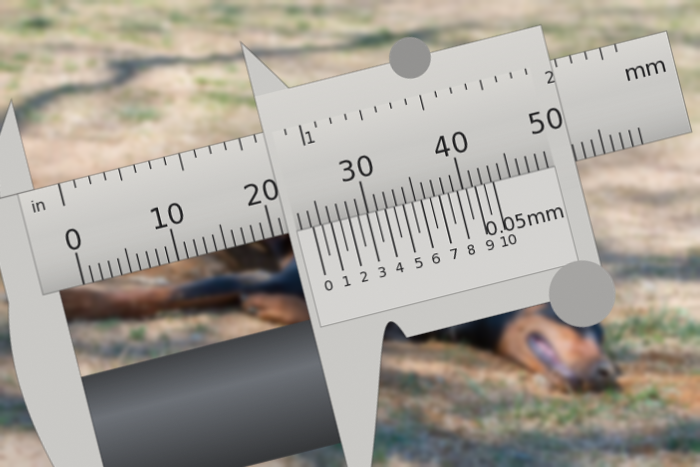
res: {"value": 24.2, "unit": "mm"}
